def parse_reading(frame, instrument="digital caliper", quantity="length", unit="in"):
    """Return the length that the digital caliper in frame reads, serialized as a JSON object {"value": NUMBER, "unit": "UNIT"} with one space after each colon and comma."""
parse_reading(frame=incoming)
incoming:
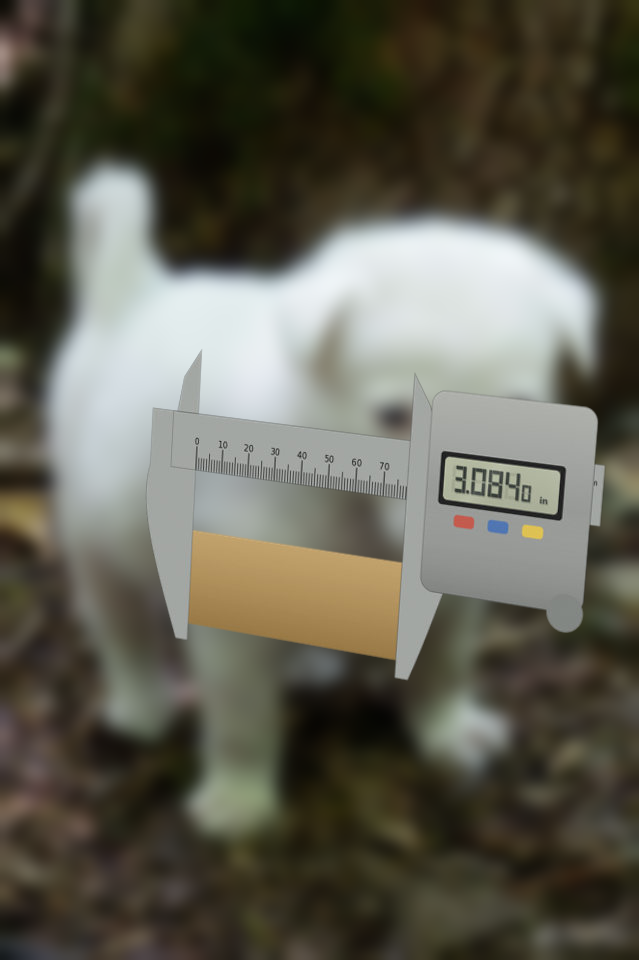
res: {"value": 3.0840, "unit": "in"}
